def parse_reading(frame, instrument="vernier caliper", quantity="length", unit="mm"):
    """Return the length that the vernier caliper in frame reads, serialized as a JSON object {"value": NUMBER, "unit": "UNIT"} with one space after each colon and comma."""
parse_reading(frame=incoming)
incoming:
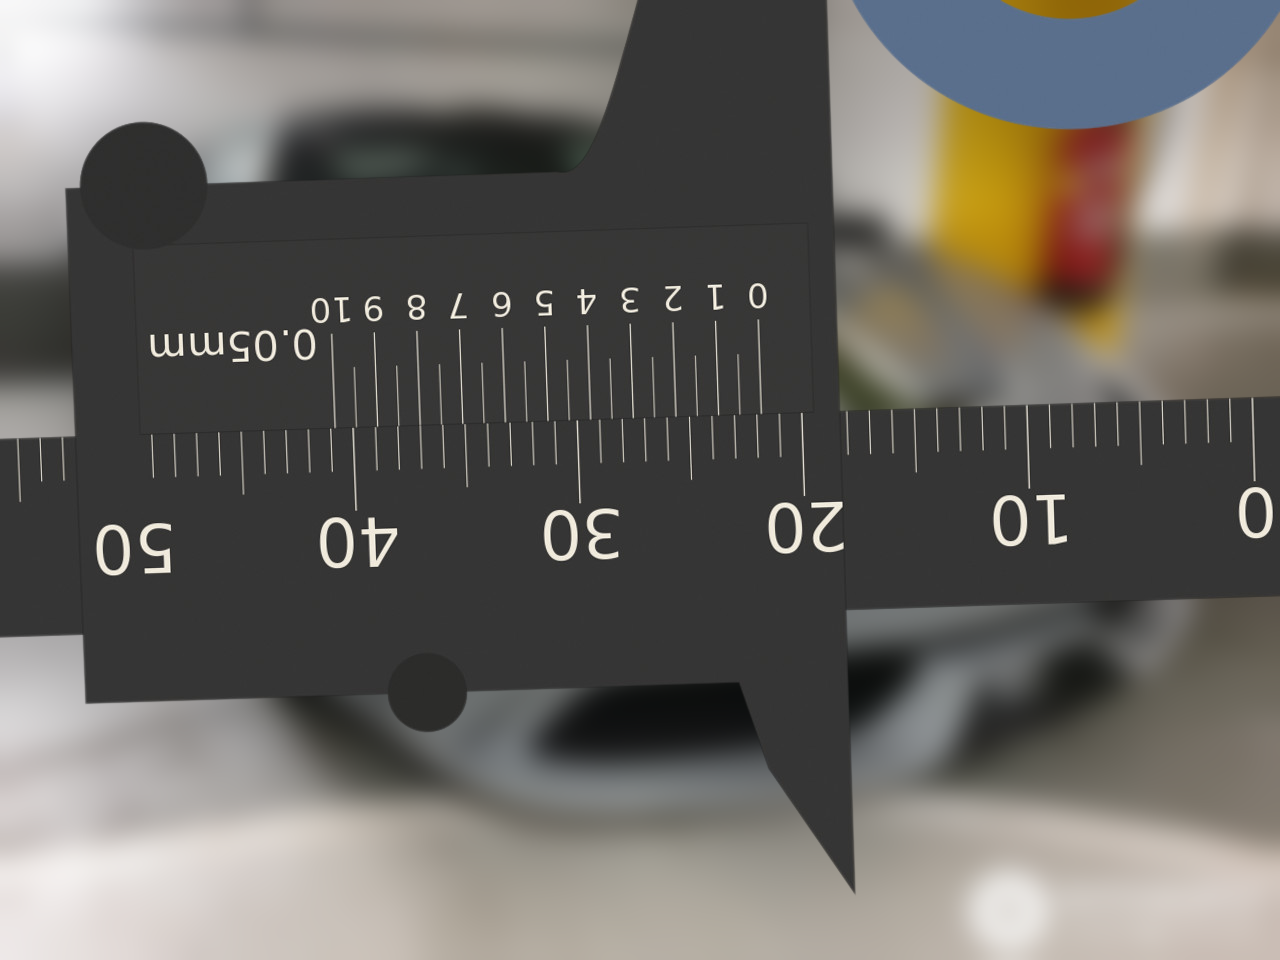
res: {"value": 21.8, "unit": "mm"}
